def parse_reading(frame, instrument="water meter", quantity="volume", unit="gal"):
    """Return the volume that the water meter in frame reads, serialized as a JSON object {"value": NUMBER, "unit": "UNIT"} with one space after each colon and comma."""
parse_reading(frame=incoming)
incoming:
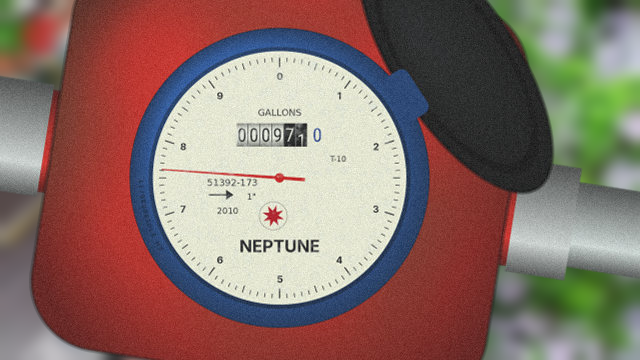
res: {"value": 9707.6, "unit": "gal"}
